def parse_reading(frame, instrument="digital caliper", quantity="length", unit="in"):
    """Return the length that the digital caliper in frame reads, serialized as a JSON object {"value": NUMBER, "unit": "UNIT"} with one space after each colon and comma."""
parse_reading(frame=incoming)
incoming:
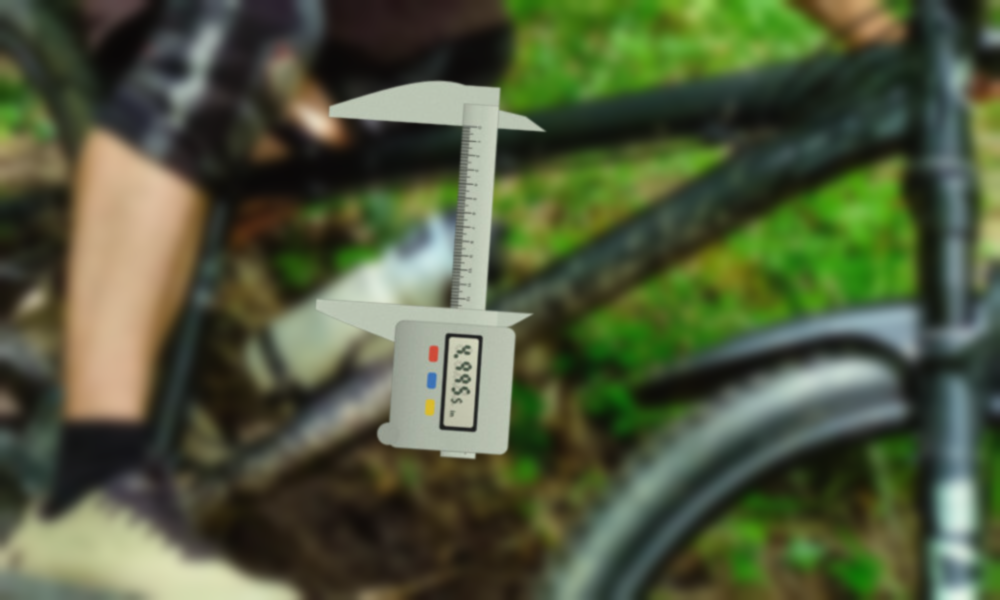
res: {"value": 4.9955, "unit": "in"}
